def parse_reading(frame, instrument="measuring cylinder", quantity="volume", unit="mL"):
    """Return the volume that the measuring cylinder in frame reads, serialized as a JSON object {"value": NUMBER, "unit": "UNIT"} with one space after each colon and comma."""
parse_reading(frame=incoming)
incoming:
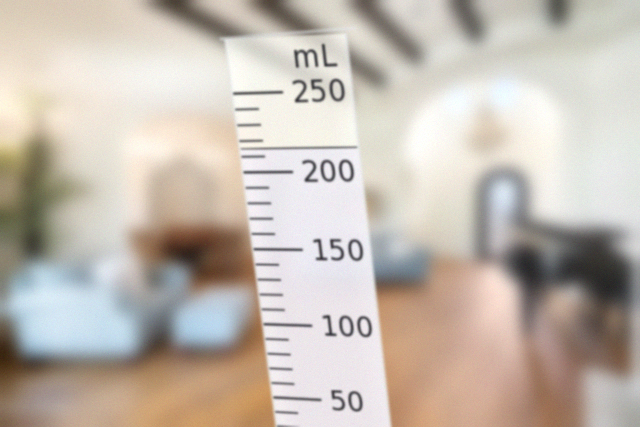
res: {"value": 215, "unit": "mL"}
